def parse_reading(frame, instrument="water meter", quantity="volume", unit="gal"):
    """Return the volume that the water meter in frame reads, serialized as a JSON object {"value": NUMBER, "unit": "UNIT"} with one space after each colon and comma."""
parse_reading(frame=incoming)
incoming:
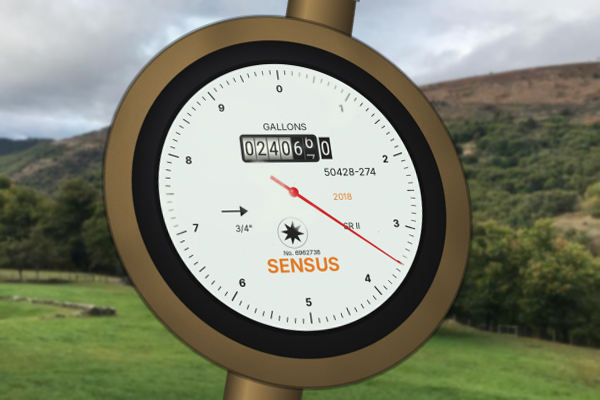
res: {"value": 240663.5, "unit": "gal"}
